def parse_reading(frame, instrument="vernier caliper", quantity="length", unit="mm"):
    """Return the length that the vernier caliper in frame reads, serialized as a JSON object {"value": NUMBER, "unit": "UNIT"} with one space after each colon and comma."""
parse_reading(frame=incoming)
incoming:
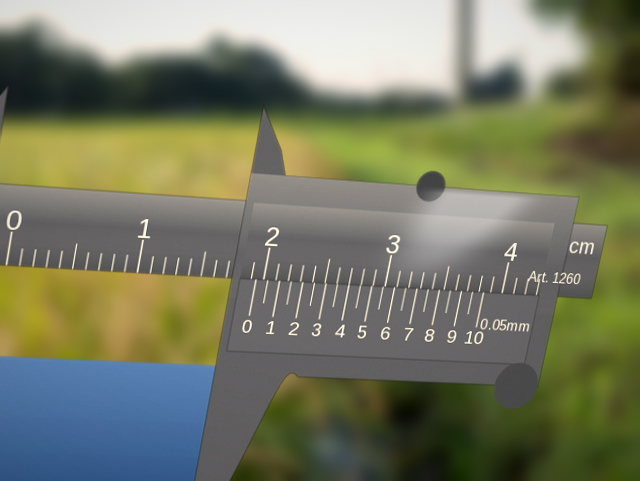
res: {"value": 19.4, "unit": "mm"}
